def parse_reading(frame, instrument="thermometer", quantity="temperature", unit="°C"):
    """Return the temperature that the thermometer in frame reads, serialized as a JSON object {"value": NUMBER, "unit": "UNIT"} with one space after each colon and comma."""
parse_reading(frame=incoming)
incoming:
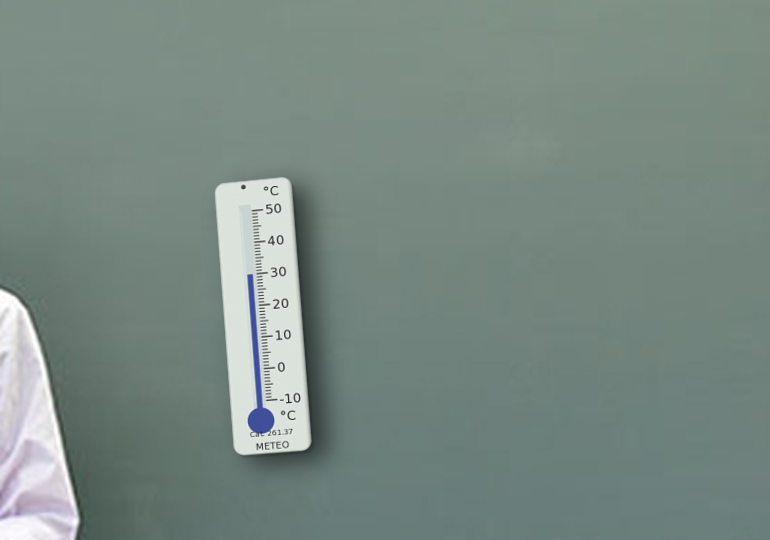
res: {"value": 30, "unit": "°C"}
